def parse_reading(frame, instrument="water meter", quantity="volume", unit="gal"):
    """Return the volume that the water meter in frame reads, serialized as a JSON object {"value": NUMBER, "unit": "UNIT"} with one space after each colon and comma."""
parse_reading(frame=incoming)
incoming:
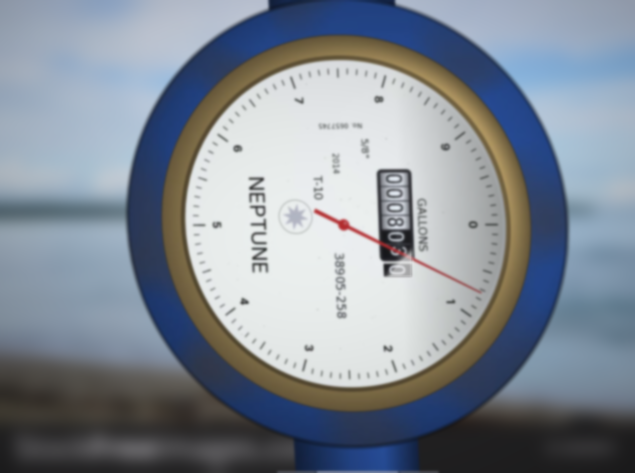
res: {"value": 8030.7, "unit": "gal"}
